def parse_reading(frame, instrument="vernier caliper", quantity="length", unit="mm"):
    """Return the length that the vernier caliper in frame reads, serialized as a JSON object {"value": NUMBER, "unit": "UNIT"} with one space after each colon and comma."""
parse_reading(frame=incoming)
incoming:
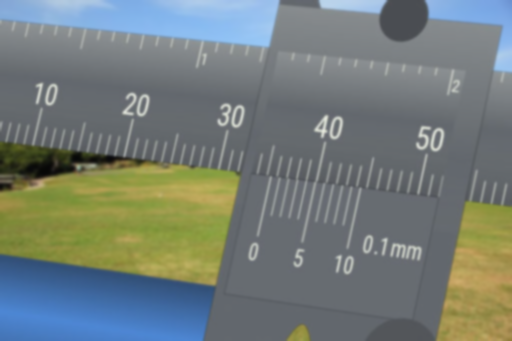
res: {"value": 35.4, "unit": "mm"}
